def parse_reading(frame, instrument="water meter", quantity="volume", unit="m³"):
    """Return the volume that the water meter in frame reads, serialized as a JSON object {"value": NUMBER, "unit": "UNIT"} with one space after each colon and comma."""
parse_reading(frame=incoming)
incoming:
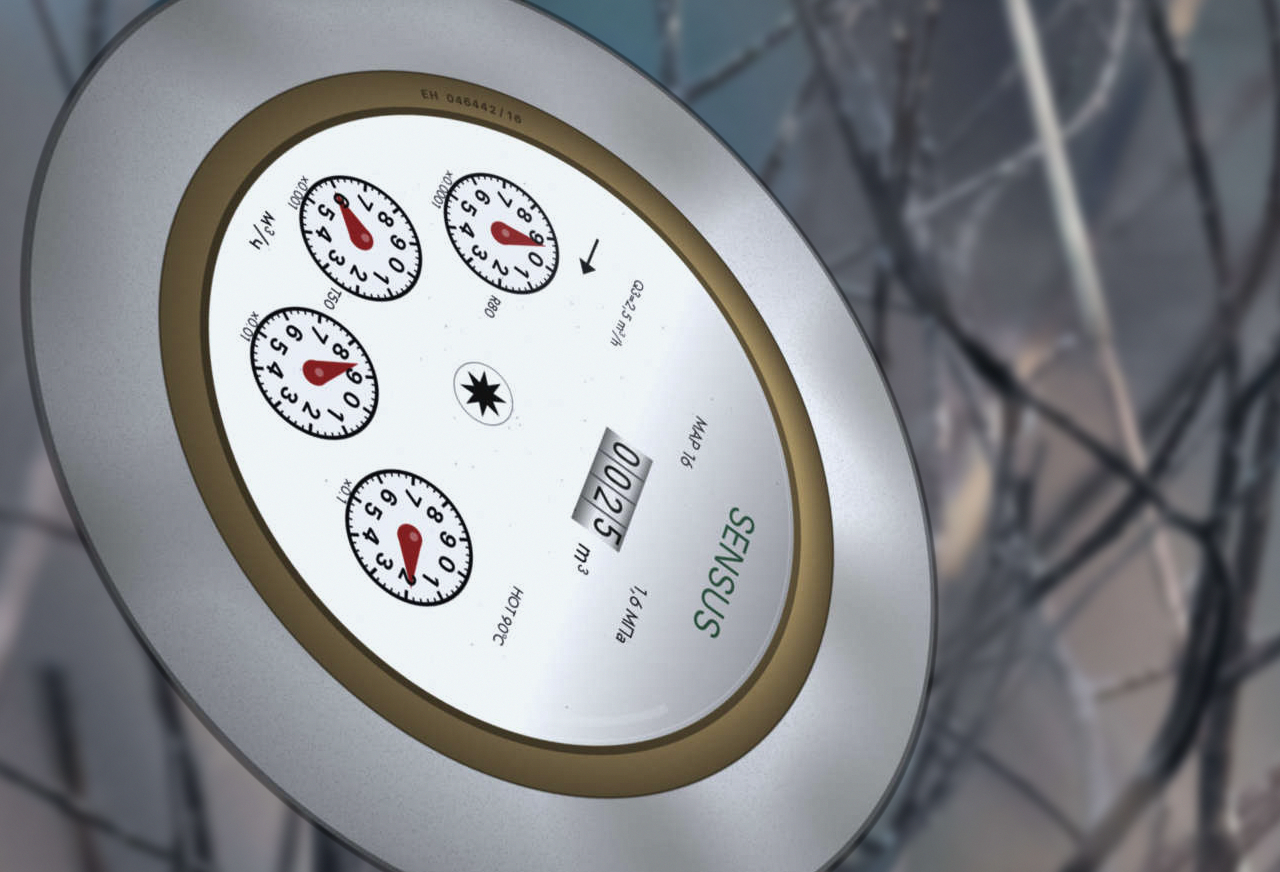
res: {"value": 25.1859, "unit": "m³"}
